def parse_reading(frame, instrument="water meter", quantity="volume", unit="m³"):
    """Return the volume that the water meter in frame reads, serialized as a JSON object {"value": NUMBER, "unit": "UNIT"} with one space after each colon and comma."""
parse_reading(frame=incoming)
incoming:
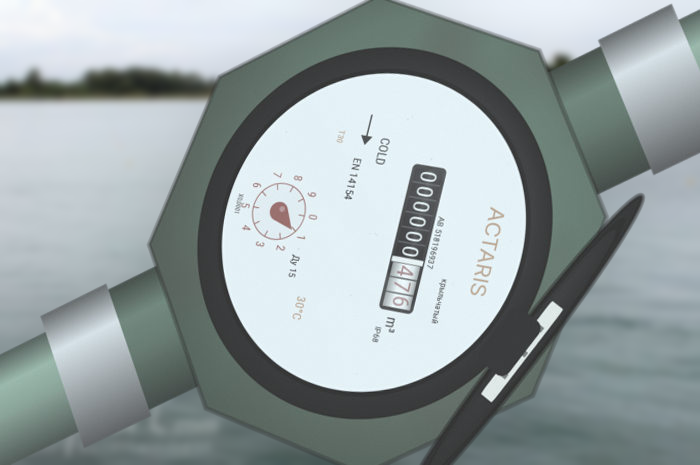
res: {"value": 0.4761, "unit": "m³"}
